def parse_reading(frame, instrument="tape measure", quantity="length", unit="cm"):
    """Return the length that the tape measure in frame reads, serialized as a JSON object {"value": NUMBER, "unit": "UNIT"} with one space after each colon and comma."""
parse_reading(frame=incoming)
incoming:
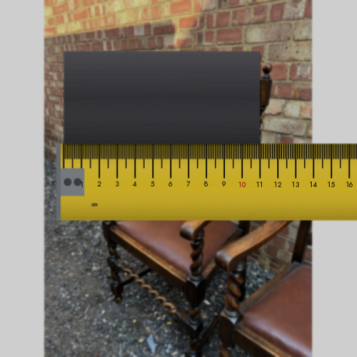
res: {"value": 11, "unit": "cm"}
